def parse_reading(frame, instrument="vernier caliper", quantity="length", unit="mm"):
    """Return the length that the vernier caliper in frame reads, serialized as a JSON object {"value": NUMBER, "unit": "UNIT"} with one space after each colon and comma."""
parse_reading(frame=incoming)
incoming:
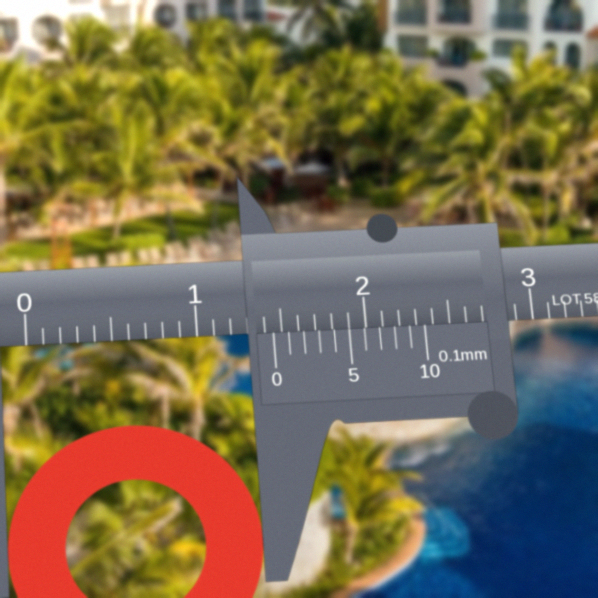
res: {"value": 14.5, "unit": "mm"}
